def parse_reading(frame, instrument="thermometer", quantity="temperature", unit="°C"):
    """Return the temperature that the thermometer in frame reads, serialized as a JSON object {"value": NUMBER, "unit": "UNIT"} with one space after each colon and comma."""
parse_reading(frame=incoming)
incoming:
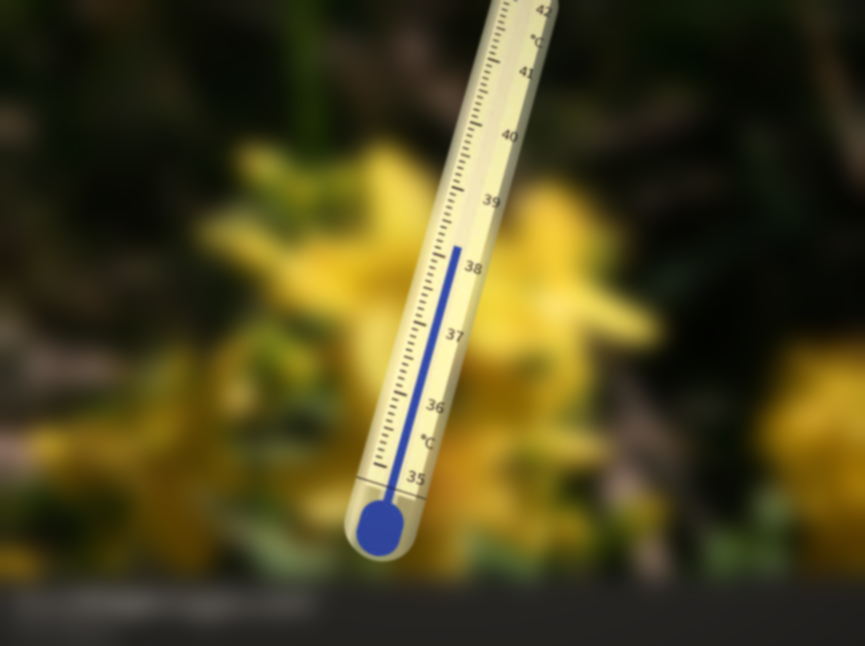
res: {"value": 38.2, "unit": "°C"}
